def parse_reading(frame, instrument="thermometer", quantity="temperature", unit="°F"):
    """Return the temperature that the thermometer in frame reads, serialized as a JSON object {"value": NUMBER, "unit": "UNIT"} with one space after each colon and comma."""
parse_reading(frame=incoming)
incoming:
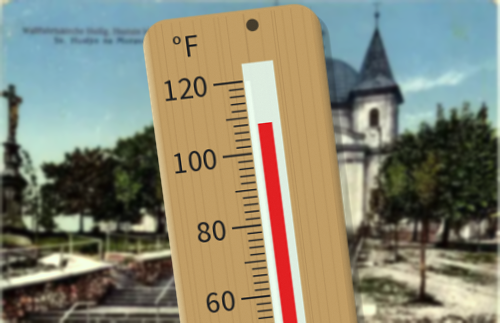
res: {"value": 108, "unit": "°F"}
